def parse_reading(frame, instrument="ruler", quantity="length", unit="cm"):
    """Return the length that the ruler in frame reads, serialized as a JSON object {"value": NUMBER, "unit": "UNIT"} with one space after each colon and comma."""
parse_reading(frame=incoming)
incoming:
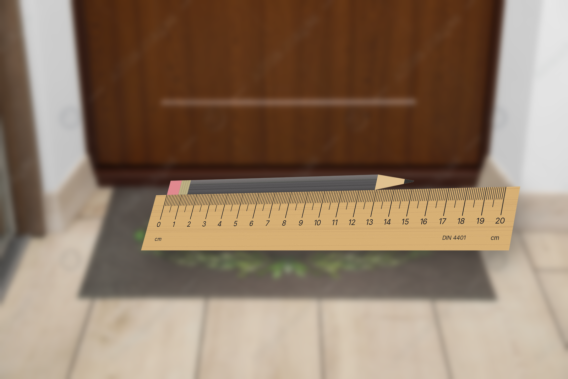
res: {"value": 15, "unit": "cm"}
